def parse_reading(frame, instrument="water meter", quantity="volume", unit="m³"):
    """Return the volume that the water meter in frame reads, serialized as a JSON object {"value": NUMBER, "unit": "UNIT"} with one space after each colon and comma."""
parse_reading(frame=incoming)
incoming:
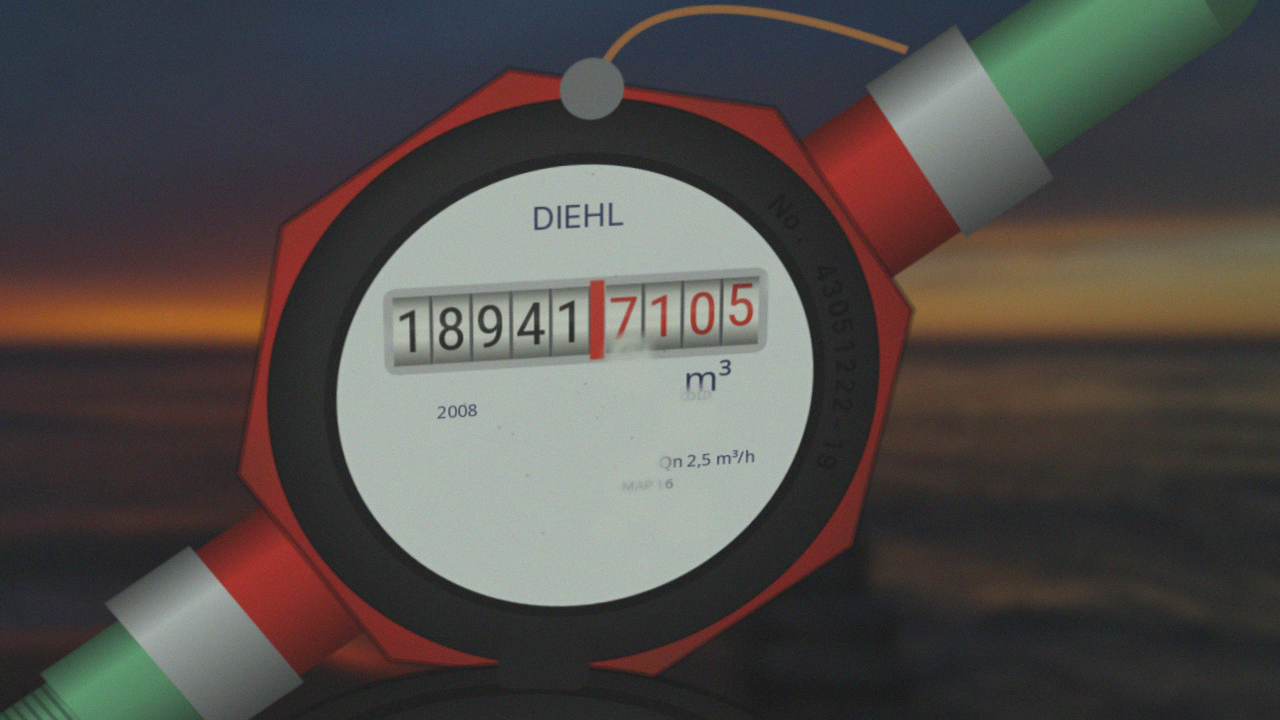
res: {"value": 18941.7105, "unit": "m³"}
